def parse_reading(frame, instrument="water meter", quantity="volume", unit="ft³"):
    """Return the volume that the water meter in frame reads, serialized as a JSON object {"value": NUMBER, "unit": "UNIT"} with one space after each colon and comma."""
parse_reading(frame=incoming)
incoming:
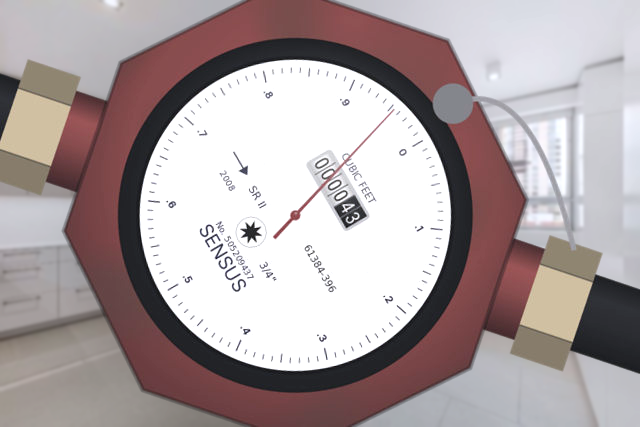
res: {"value": 42.95, "unit": "ft³"}
